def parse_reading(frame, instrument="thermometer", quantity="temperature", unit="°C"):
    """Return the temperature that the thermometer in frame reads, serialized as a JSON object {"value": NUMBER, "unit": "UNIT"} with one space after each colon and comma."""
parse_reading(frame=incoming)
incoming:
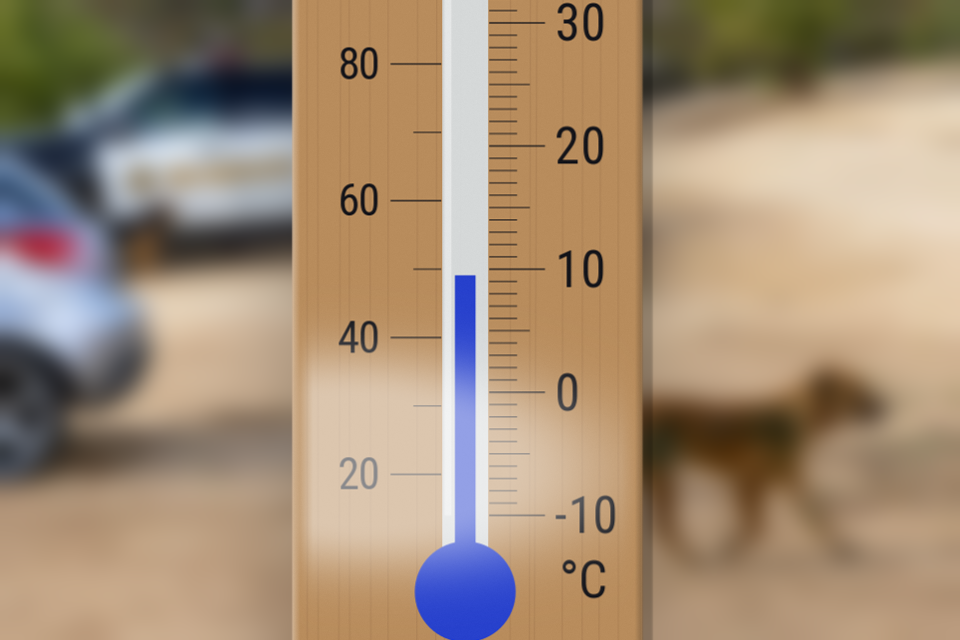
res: {"value": 9.5, "unit": "°C"}
